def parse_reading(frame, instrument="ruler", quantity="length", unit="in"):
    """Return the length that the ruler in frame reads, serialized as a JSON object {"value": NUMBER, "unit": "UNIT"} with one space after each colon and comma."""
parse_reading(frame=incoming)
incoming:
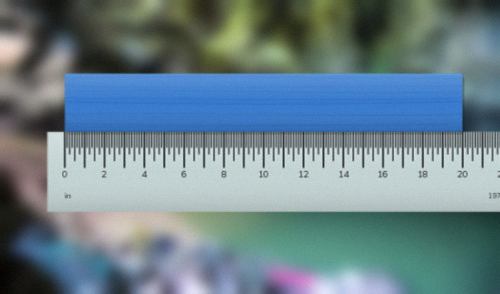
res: {"value": 20, "unit": "in"}
